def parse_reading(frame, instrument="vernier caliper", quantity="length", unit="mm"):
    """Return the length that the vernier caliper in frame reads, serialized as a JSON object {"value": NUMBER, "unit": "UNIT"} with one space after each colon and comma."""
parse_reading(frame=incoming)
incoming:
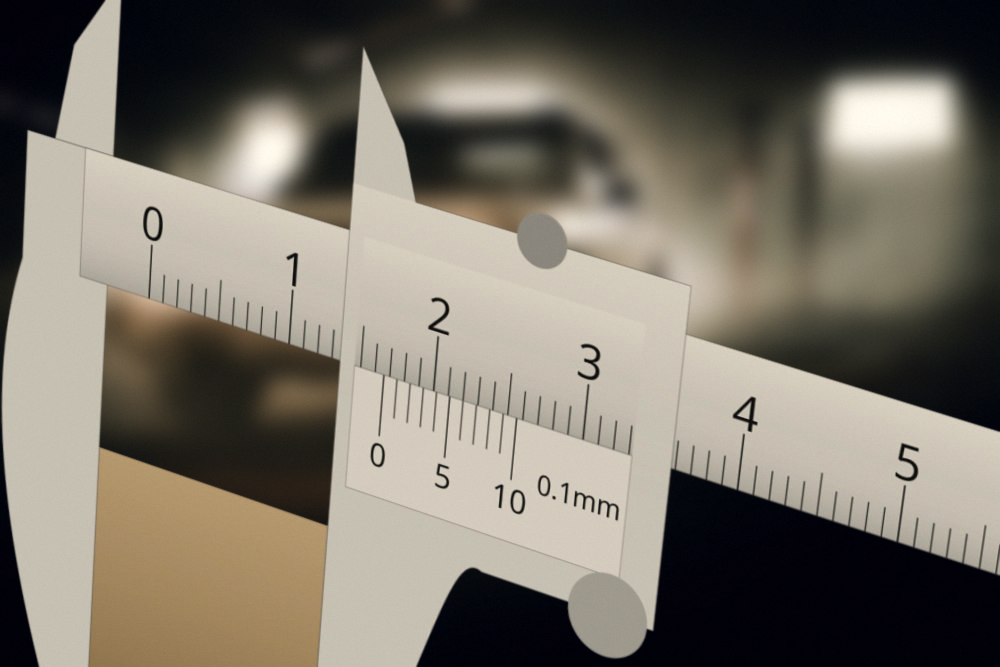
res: {"value": 16.6, "unit": "mm"}
